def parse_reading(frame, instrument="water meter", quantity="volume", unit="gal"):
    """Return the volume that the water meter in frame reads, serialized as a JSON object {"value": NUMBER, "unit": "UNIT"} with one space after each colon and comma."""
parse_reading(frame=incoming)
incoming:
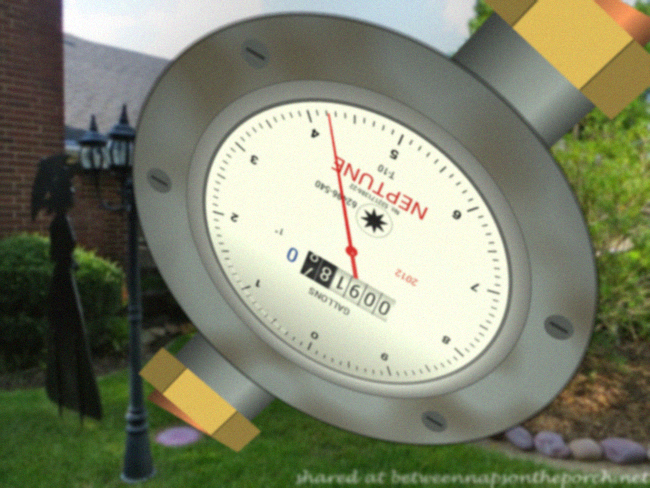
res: {"value": 91874.2, "unit": "gal"}
